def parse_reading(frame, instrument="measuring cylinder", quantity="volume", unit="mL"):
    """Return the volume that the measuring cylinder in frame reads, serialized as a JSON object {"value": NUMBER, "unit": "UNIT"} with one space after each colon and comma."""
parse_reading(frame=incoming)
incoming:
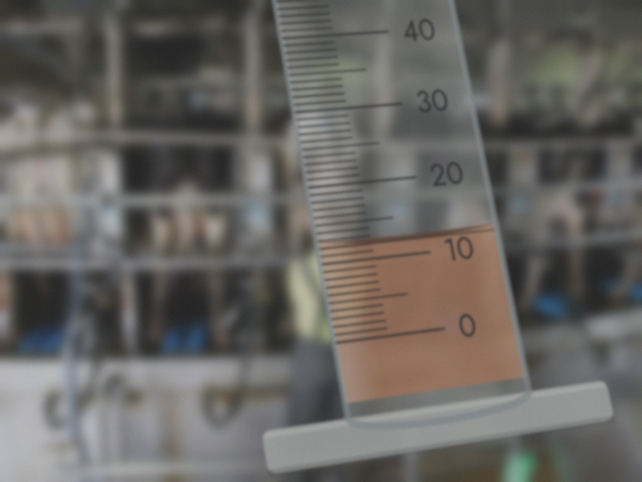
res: {"value": 12, "unit": "mL"}
